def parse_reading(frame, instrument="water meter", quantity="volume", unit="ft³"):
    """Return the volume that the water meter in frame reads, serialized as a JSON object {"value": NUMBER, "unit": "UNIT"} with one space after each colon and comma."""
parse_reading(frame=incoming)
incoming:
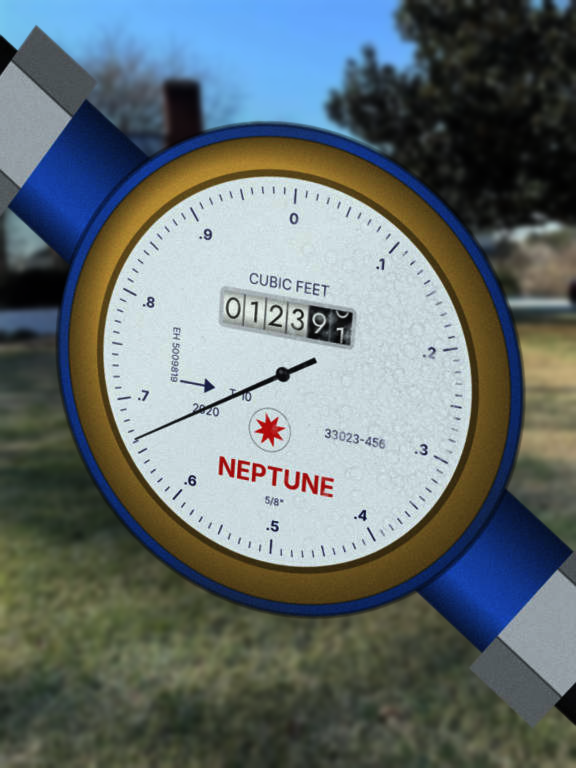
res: {"value": 12390.66, "unit": "ft³"}
